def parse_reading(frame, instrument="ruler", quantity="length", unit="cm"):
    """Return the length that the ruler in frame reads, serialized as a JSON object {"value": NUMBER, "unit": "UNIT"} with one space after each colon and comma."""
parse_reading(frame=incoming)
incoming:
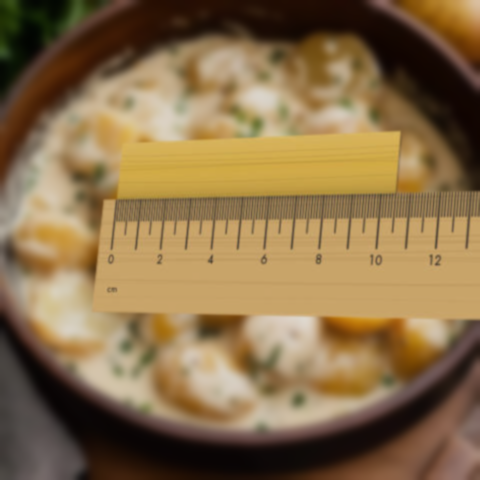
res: {"value": 10.5, "unit": "cm"}
